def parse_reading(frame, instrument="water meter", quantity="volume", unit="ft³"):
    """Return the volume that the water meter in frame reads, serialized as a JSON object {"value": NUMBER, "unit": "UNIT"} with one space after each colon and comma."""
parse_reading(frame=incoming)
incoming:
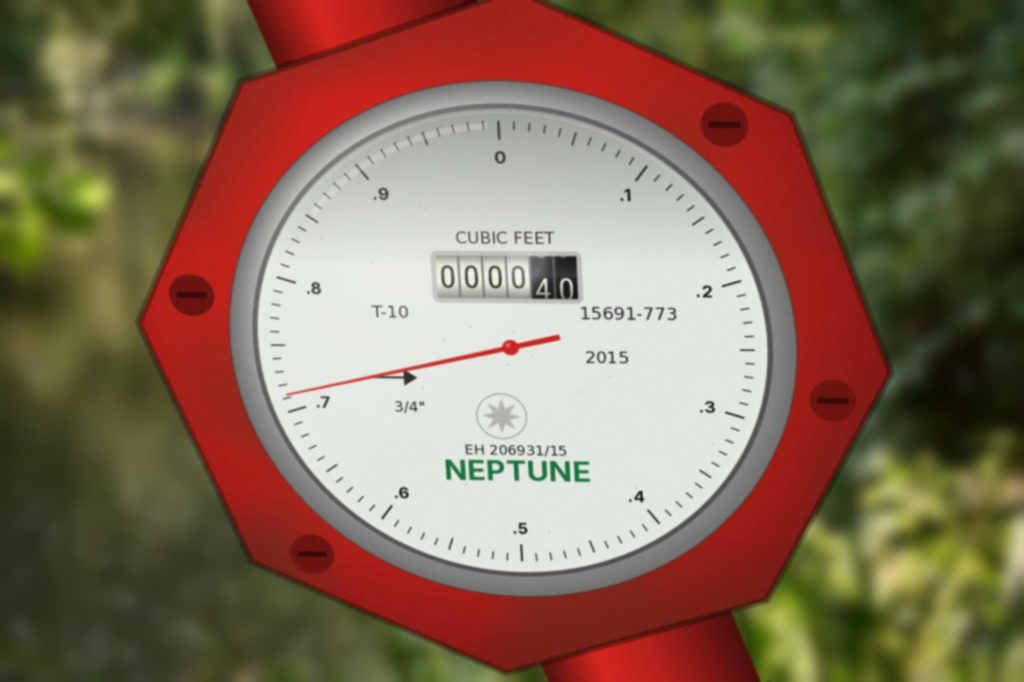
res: {"value": 39.71, "unit": "ft³"}
